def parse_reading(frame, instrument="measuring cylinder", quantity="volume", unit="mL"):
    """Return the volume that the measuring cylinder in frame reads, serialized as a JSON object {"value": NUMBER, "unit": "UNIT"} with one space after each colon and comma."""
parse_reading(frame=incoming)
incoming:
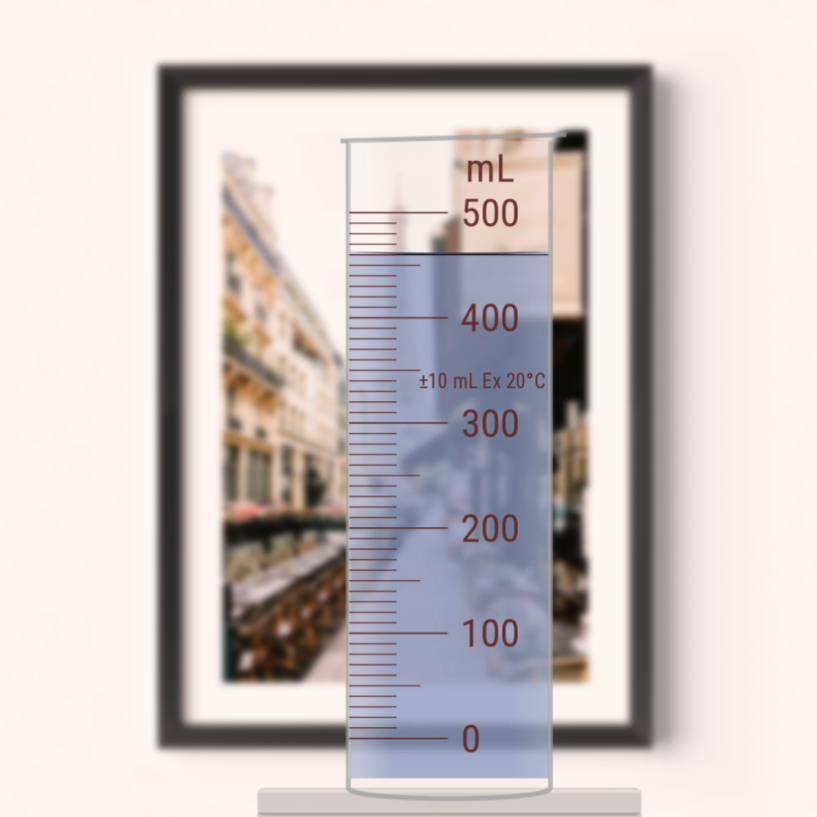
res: {"value": 460, "unit": "mL"}
